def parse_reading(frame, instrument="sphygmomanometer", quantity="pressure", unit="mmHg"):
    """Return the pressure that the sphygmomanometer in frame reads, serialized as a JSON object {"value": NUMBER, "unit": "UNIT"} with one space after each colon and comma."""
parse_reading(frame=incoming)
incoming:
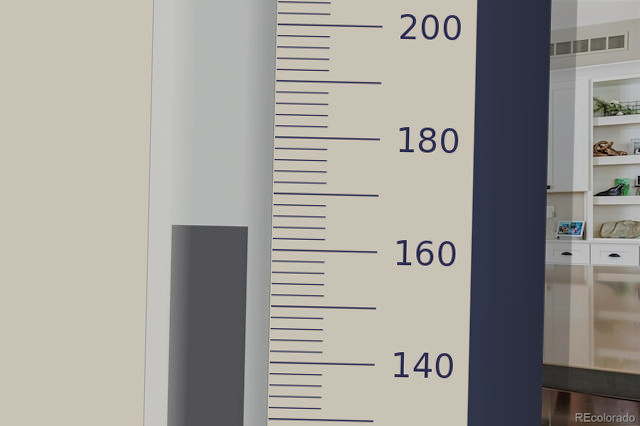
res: {"value": 164, "unit": "mmHg"}
